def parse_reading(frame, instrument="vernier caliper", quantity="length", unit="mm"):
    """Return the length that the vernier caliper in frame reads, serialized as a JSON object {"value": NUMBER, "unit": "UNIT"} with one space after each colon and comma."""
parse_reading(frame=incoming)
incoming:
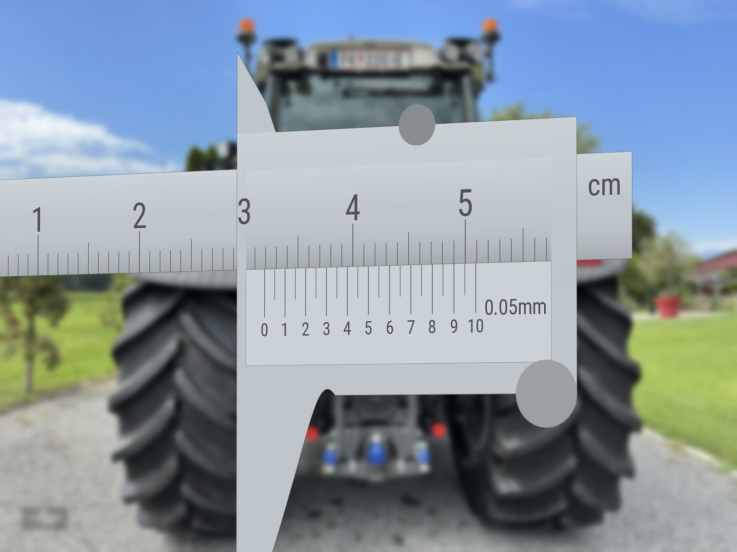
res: {"value": 31.9, "unit": "mm"}
